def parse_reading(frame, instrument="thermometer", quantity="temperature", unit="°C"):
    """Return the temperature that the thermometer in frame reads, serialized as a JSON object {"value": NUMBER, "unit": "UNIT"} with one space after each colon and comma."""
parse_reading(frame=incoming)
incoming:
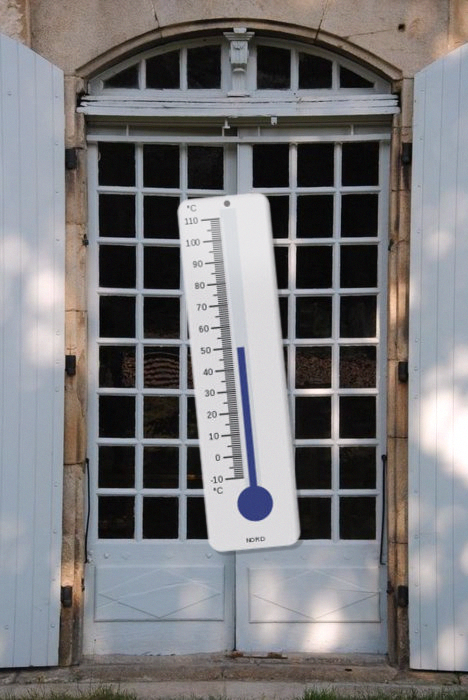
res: {"value": 50, "unit": "°C"}
